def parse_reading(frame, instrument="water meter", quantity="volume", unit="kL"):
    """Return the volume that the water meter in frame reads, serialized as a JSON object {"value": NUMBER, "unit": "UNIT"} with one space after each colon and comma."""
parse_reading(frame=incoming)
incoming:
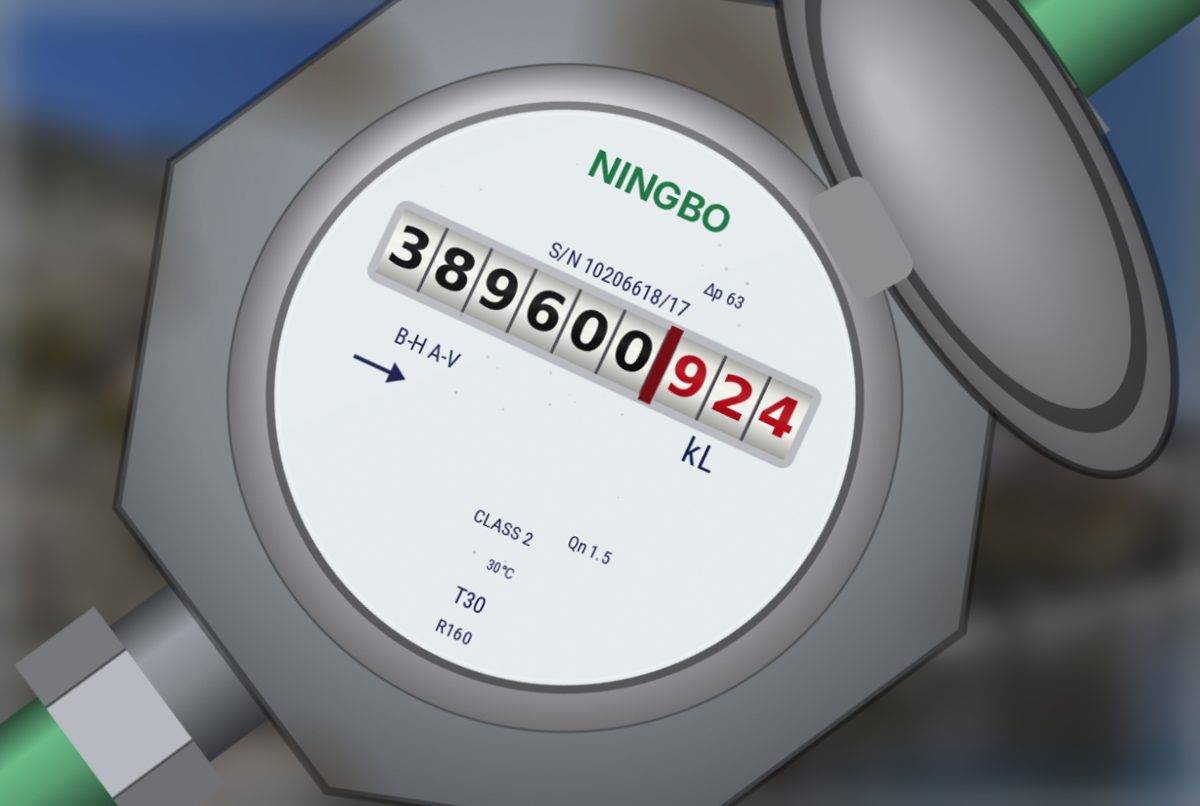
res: {"value": 389600.924, "unit": "kL"}
